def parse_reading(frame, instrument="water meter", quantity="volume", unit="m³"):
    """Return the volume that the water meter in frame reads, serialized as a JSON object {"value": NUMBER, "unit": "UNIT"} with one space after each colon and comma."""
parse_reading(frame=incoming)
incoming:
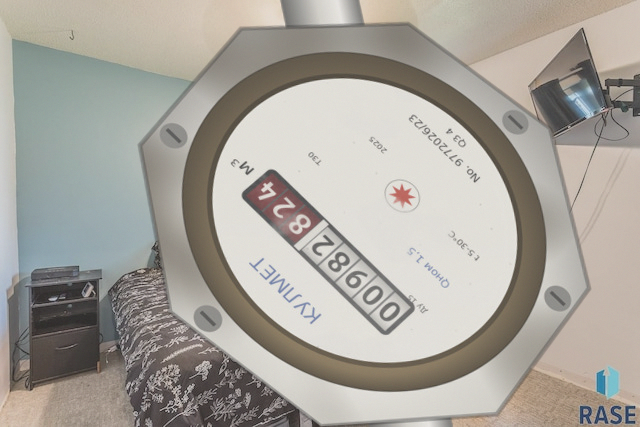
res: {"value": 982.824, "unit": "m³"}
